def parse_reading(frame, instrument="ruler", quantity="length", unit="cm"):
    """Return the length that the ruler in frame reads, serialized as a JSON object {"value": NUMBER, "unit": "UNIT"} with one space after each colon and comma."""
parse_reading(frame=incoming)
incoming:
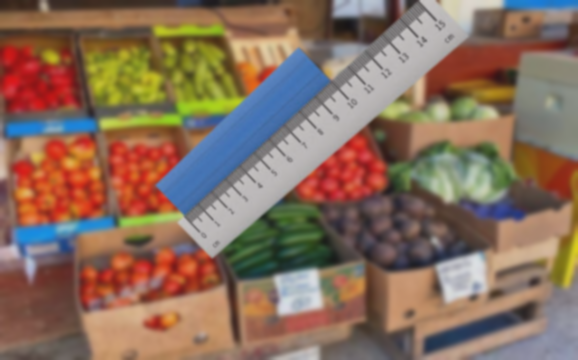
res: {"value": 10, "unit": "cm"}
